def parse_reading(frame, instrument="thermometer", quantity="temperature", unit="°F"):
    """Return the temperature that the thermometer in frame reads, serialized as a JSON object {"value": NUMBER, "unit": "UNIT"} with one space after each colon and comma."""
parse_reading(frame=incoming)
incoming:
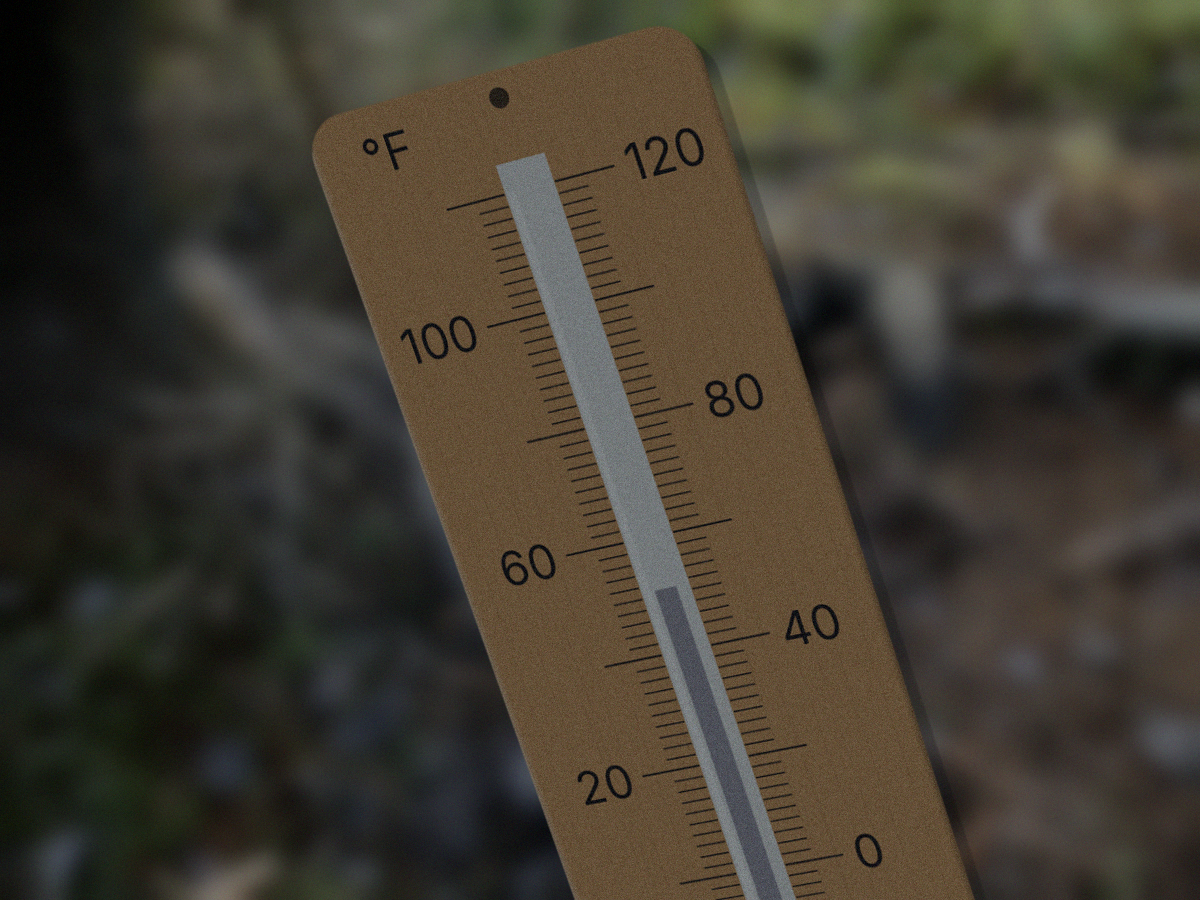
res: {"value": 51, "unit": "°F"}
